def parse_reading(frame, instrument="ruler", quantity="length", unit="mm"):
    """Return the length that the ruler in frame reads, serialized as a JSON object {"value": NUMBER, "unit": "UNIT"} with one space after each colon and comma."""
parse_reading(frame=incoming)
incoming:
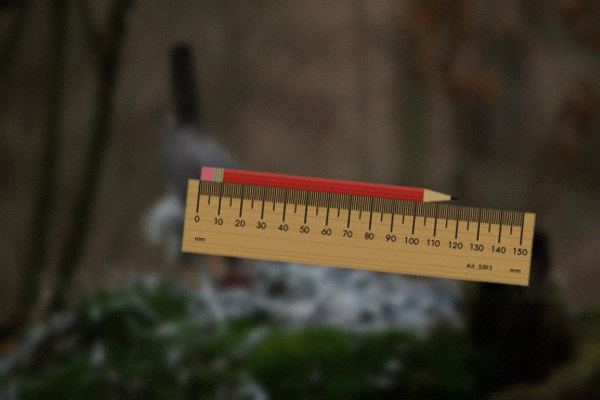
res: {"value": 120, "unit": "mm"}
